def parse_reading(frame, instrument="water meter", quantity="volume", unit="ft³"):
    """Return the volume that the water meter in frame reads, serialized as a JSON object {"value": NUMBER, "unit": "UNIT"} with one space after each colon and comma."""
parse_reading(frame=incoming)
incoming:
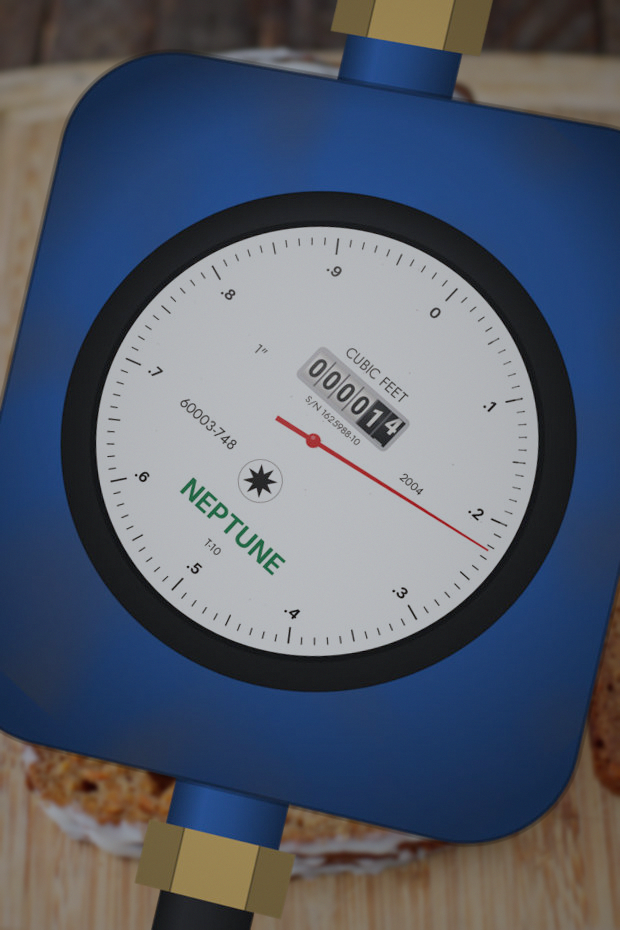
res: {"value": 14.22, "unit": "ft³"}
